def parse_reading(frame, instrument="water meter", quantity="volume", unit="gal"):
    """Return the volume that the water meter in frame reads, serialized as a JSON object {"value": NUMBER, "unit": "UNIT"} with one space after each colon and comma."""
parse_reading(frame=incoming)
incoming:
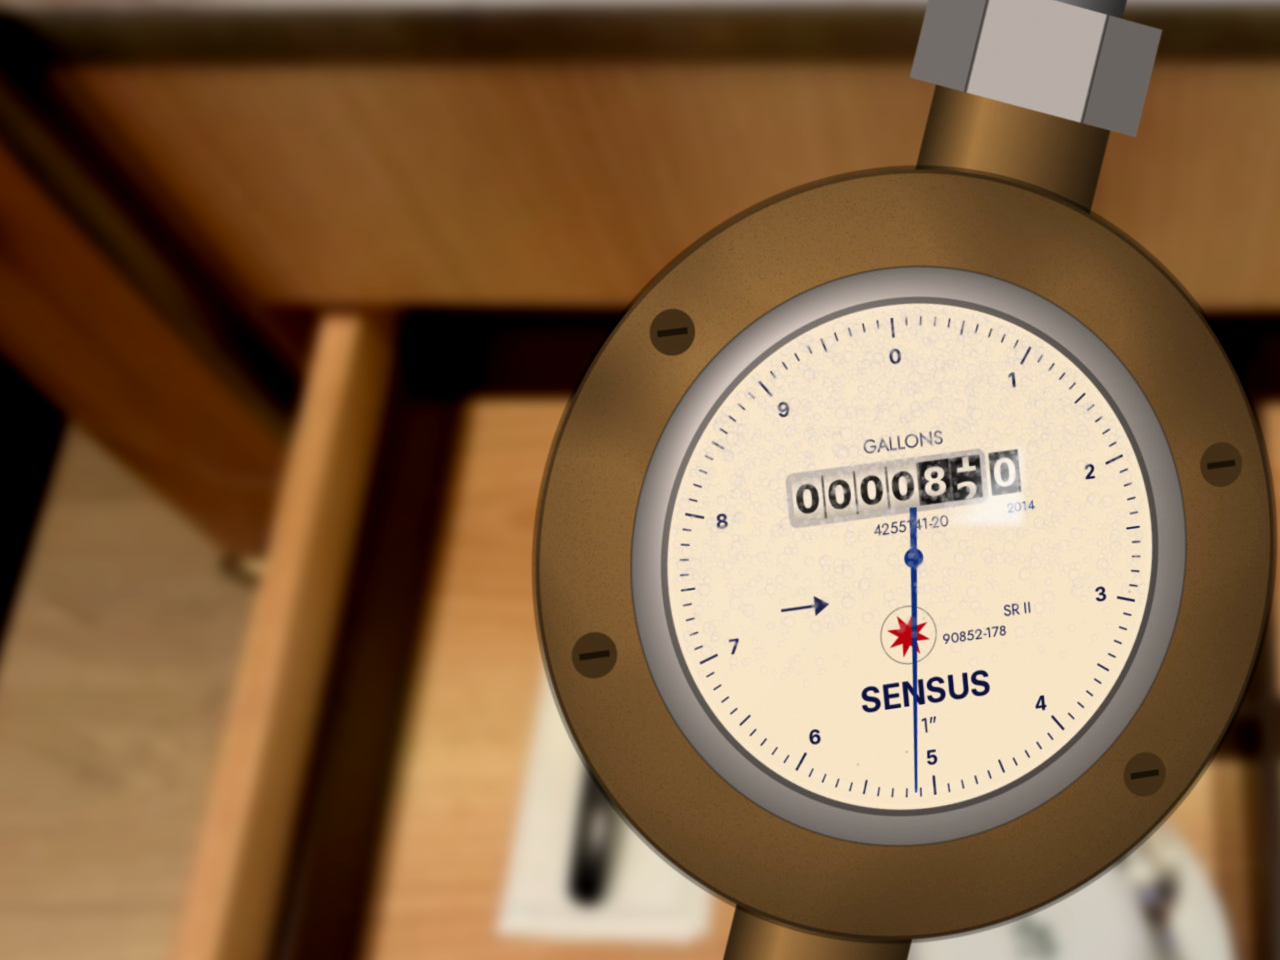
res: {"value": 815.1, "unit": "gal"}
